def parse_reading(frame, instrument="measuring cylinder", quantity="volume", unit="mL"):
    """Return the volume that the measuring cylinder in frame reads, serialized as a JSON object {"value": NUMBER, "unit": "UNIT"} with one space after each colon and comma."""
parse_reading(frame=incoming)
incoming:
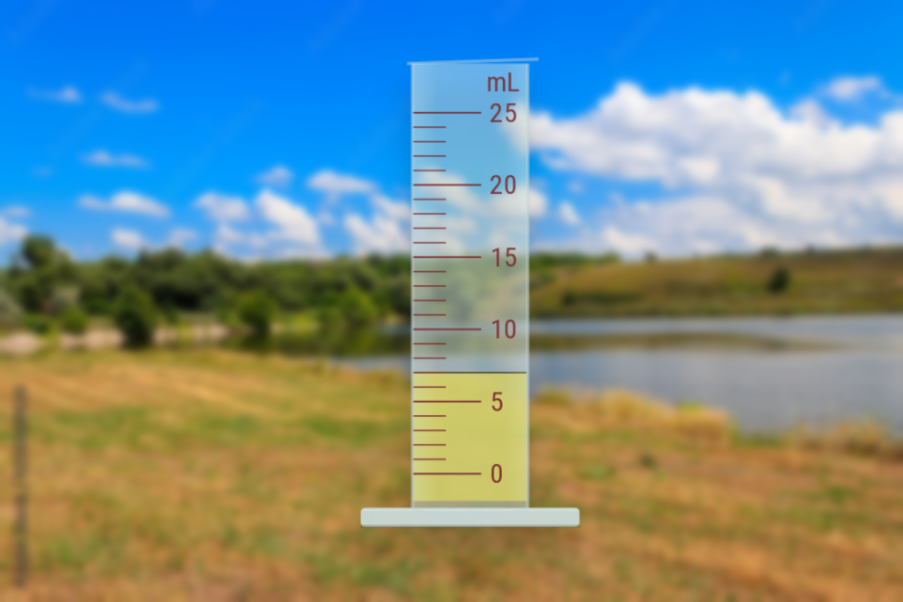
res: {"value": 7, "unit": "mL"}
